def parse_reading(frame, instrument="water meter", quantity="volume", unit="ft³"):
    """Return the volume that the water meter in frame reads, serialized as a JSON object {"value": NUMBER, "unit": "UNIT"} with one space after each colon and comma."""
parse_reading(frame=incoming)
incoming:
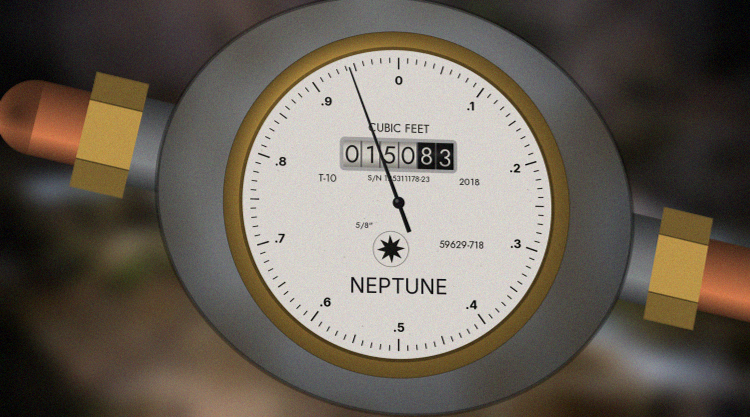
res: {"value": 15082.94, "unit": "ft³"}
